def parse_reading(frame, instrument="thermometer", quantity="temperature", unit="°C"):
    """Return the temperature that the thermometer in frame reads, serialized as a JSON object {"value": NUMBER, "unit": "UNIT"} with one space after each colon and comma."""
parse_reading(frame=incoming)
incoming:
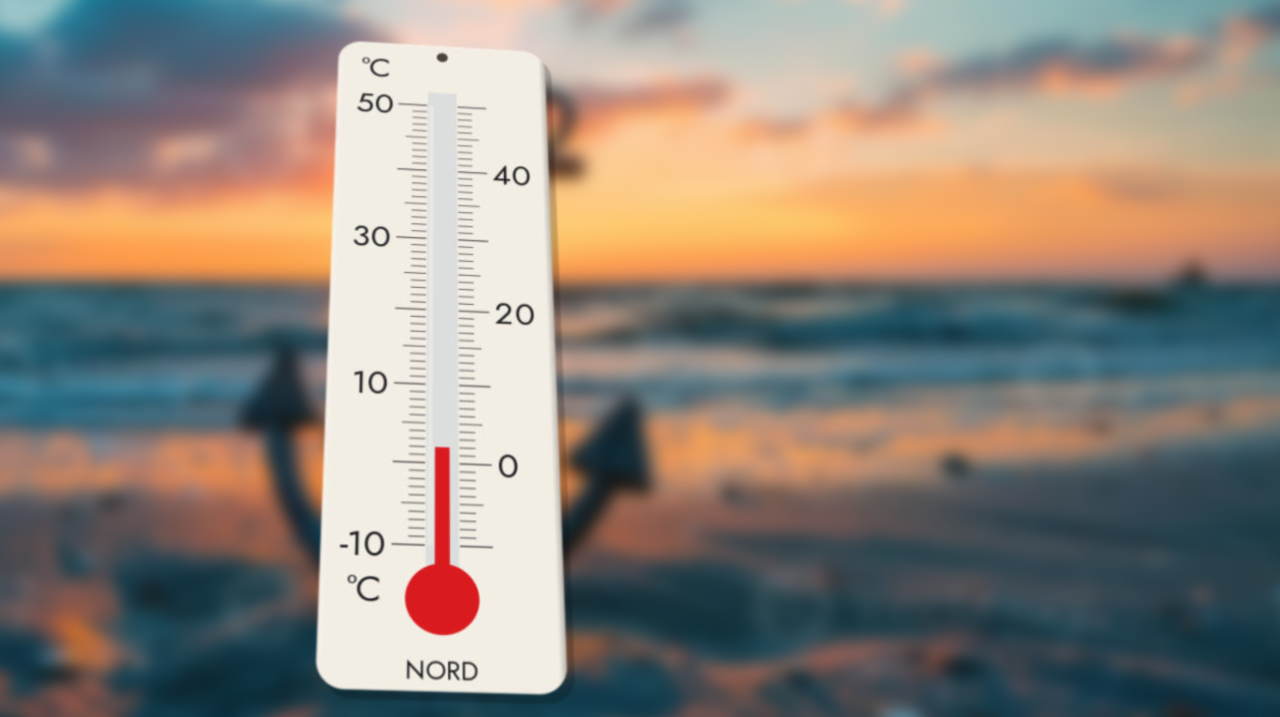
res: {"value": 2, "unit": "°C"}
